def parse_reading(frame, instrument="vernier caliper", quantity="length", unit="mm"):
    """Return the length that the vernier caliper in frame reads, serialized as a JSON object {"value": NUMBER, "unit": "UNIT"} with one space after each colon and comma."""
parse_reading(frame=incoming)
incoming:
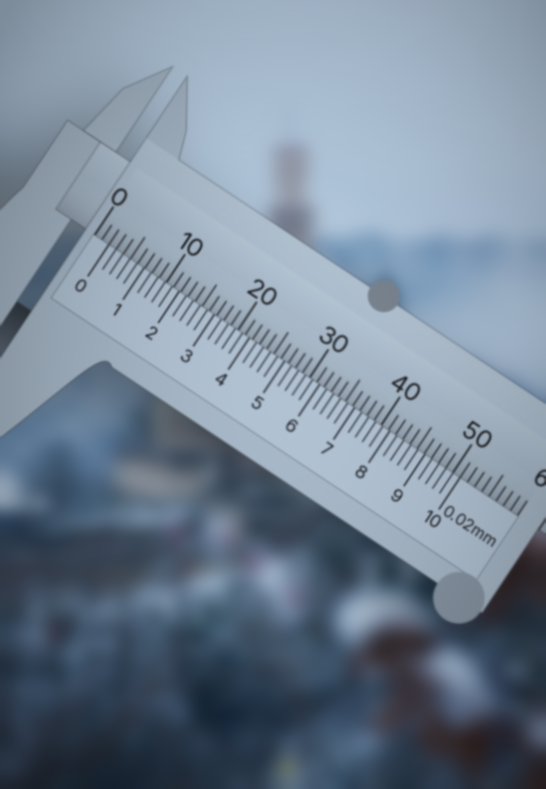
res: {"value": 2.0, "unit": "mm"}
